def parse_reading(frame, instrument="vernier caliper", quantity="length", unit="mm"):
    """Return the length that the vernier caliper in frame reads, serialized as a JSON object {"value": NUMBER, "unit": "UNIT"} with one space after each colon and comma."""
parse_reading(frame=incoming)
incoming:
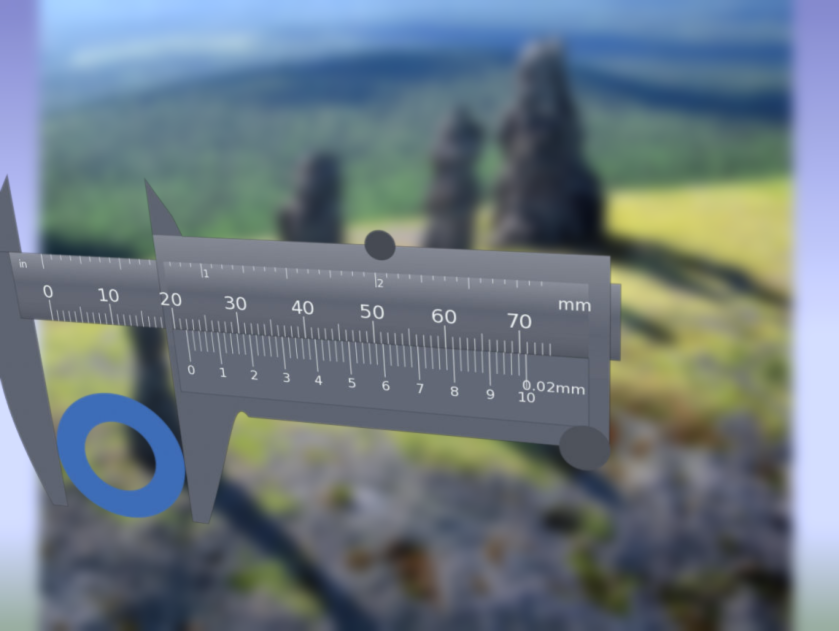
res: {"value": 21.8, "unit": "mm"}
